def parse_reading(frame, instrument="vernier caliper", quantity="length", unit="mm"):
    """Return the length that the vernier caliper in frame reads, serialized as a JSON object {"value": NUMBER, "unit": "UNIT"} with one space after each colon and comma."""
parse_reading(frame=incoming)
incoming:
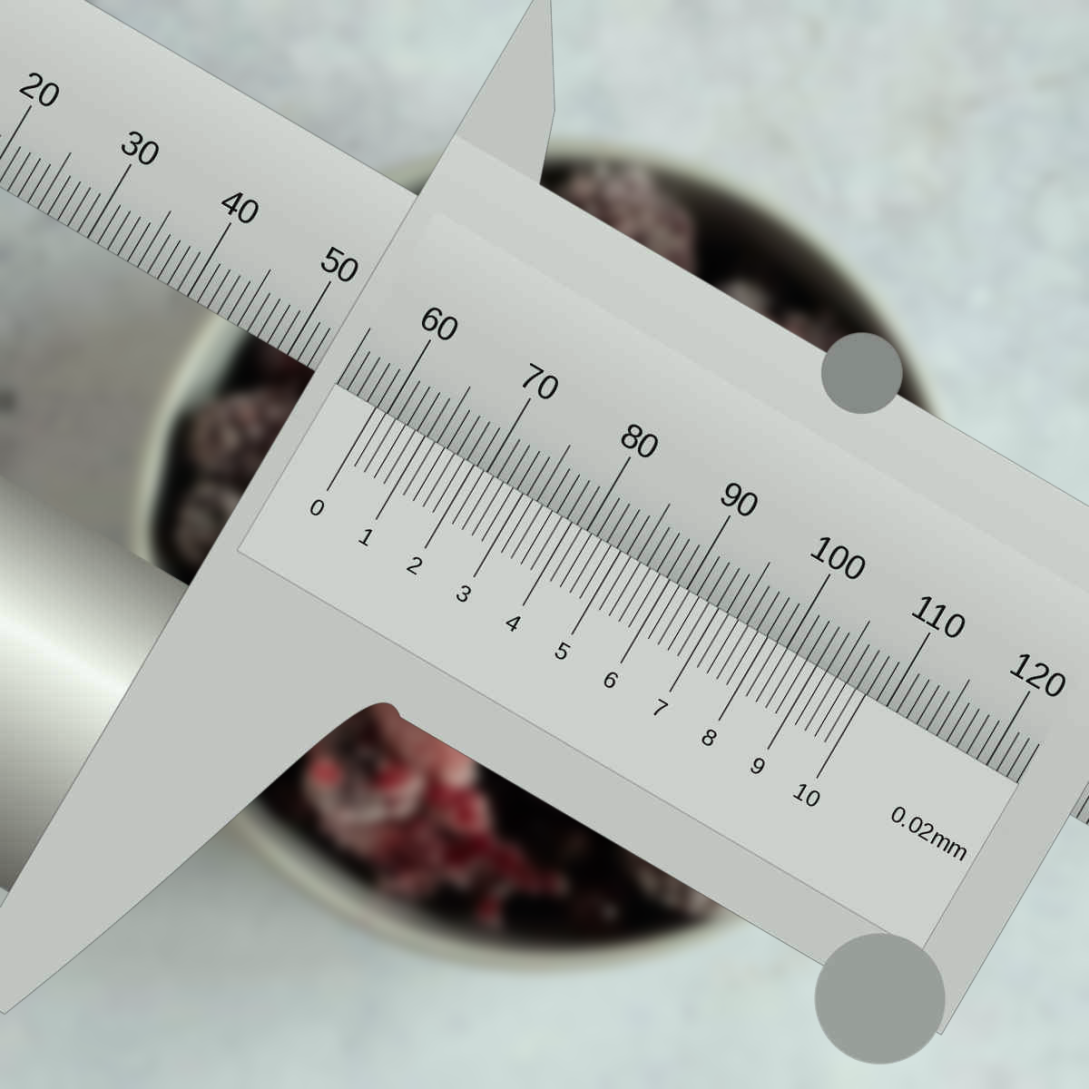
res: {"value": 58.9, "unit": "mm"}
